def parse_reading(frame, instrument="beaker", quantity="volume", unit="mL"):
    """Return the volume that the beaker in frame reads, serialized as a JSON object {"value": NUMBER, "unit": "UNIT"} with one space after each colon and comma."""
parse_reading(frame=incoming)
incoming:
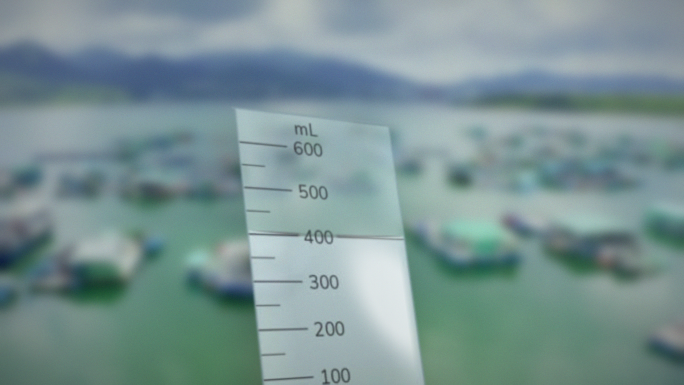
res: {"value": 400, "unit": "mL"}
